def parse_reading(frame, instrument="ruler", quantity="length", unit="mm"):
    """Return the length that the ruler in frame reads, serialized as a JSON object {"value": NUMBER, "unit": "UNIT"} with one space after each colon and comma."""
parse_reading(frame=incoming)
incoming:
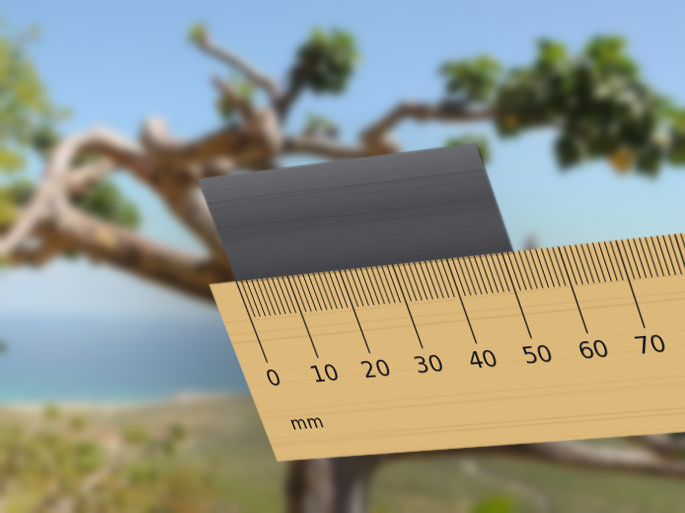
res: {"value": 52, "unit": "mm"}
